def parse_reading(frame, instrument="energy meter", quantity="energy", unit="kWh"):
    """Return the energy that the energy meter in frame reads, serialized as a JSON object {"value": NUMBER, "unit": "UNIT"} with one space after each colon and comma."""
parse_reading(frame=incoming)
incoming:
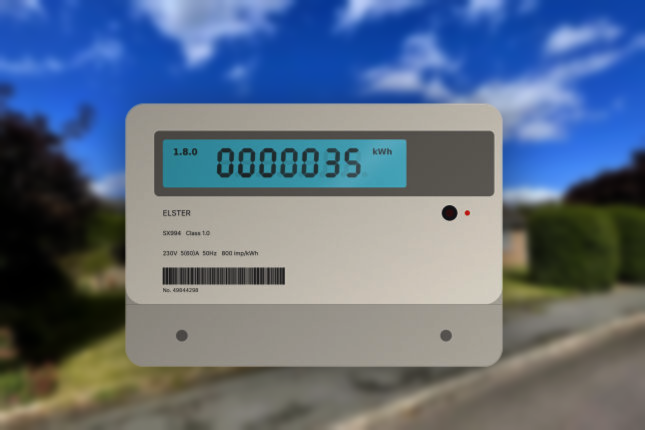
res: {"value": 35, "unit": "kWh"}
